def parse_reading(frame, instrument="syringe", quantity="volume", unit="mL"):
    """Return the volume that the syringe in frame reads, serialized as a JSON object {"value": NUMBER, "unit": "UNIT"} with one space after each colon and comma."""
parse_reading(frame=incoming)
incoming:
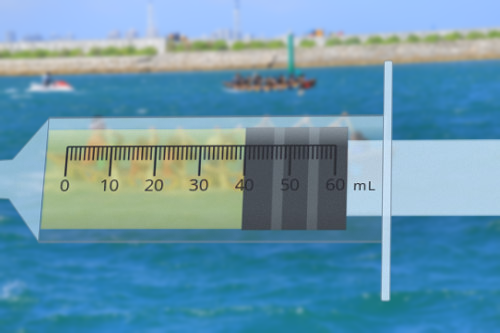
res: {"value": 40, "unit": "mL"}
